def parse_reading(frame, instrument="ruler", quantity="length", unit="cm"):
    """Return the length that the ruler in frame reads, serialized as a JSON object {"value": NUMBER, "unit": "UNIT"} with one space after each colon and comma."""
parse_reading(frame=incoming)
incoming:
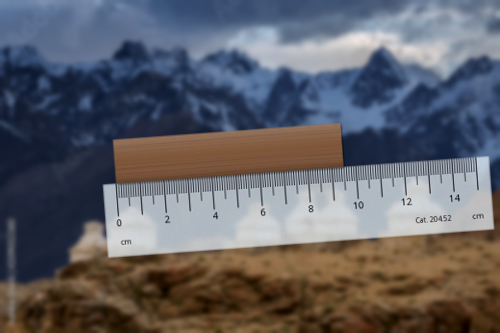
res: {"value": 9.5, "unit": "cm"}
